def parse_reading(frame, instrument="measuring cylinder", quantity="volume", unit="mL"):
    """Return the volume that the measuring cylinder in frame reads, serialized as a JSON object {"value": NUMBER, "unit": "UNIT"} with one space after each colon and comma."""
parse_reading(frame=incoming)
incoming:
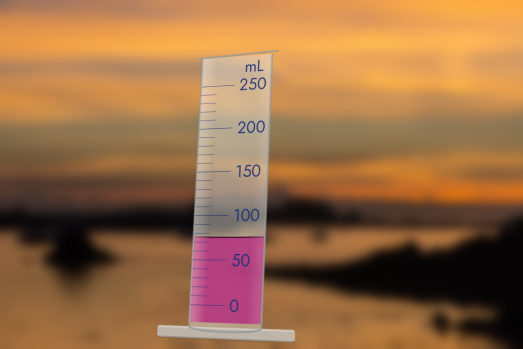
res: {"value": 75, "unit": "mL"}
